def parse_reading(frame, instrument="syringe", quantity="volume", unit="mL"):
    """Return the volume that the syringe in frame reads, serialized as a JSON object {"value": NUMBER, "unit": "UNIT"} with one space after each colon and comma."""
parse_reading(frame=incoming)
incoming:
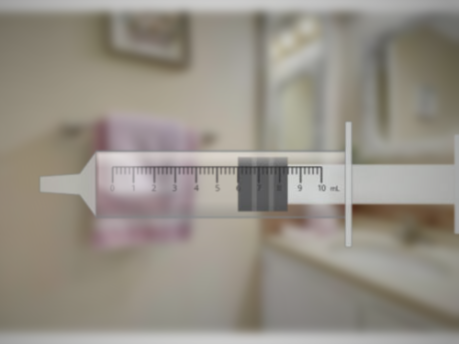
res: {"value": 6, "unit": "mL"}
